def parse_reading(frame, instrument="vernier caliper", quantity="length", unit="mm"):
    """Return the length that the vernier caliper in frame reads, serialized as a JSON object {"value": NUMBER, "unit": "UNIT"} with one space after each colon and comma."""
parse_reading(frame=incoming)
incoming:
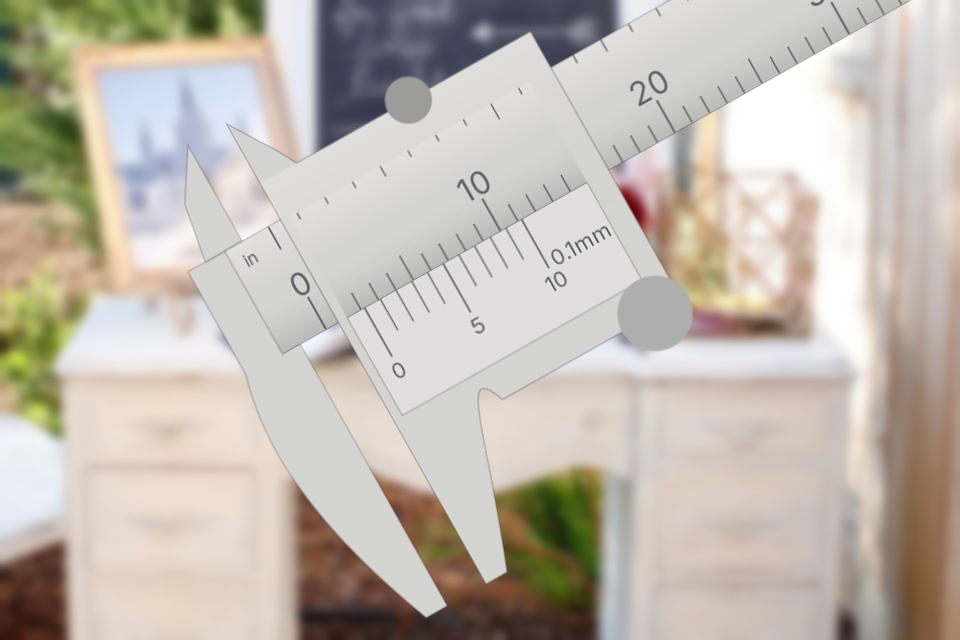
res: {"value": 2.2, "unit": "mm"}
